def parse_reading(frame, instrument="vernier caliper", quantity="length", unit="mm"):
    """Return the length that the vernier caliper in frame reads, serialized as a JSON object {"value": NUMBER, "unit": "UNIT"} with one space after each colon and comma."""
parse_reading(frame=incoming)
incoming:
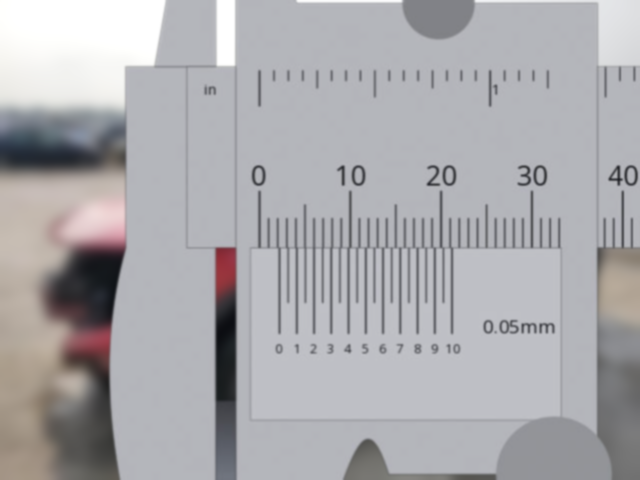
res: {"value": 2.2, "unit": "mm"}
